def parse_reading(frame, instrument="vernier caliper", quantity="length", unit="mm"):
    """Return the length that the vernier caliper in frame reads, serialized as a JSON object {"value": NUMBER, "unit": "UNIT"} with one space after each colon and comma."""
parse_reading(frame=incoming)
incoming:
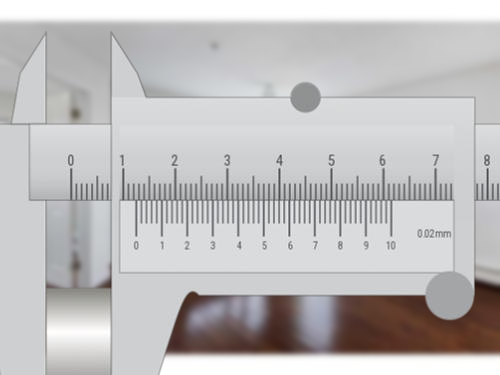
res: {"value": 12.5, "unit": "mm"}
